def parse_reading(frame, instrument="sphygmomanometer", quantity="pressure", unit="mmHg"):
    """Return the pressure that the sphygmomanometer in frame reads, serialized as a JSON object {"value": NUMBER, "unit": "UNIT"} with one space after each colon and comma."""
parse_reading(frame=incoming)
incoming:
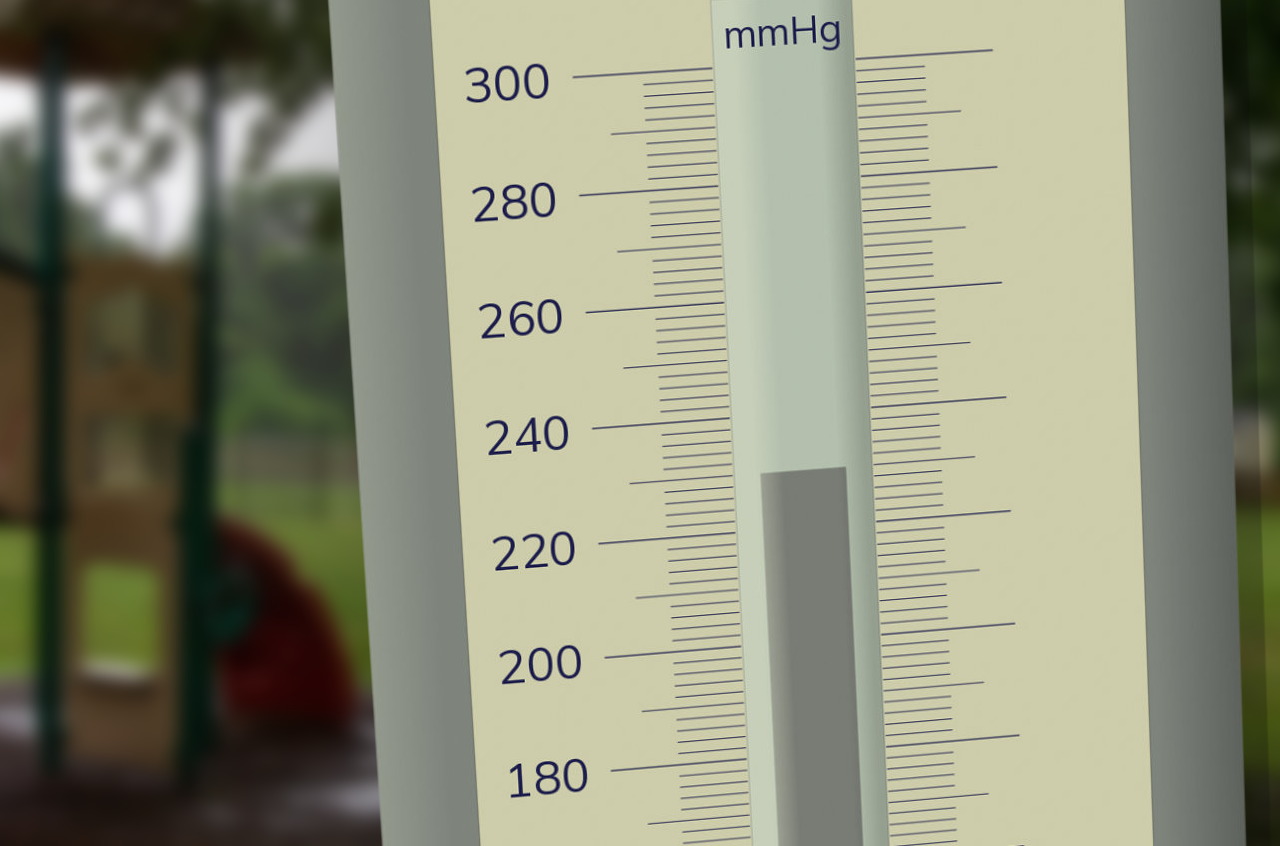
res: {"value": 230, "unit": "mmHg"}
